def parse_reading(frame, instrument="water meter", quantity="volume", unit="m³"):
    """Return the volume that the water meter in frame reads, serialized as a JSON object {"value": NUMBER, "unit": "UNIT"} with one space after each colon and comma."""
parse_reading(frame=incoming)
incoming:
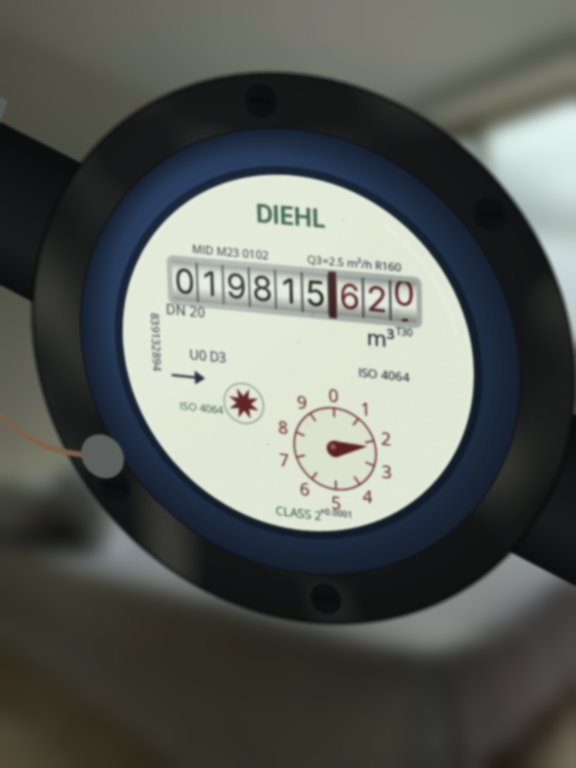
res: {"value": 19815.6202, "unit": "m³"}
